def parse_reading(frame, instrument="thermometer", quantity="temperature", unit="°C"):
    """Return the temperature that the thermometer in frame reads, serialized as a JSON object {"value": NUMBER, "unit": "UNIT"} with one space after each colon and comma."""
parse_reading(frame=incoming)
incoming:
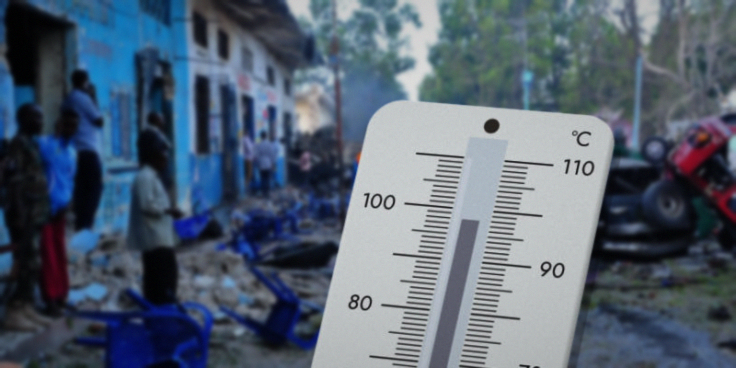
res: {"value": 98, "unit": "°C"}
